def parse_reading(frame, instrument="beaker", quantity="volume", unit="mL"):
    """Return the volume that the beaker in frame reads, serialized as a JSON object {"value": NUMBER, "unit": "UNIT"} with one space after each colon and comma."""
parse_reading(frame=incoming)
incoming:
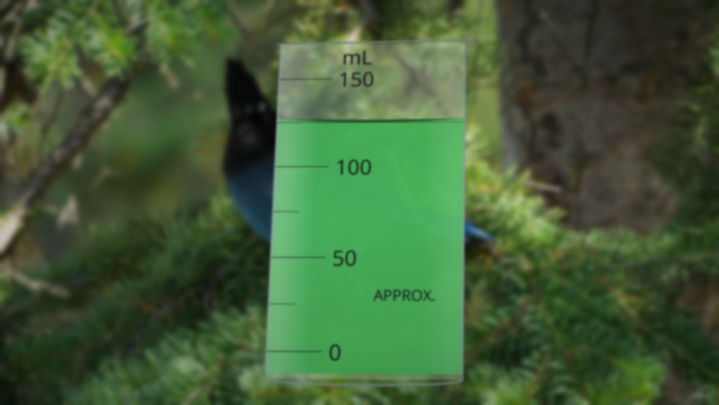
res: {"value": 125, "unit": "mL"}
